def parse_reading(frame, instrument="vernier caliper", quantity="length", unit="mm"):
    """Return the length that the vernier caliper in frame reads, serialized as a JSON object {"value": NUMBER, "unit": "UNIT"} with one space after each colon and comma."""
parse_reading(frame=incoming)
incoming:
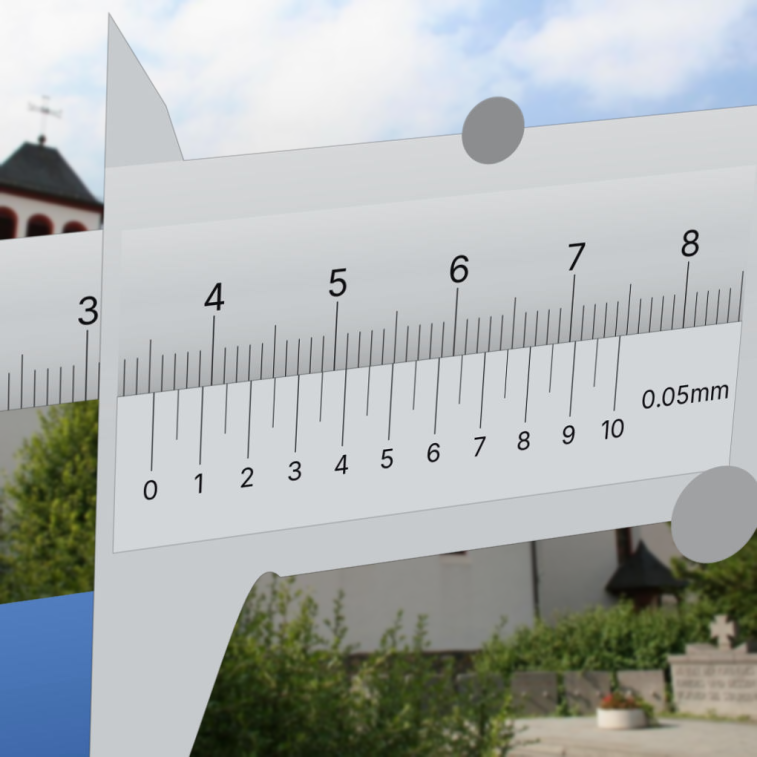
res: {"value": 35.4, "unit": "mm"}
